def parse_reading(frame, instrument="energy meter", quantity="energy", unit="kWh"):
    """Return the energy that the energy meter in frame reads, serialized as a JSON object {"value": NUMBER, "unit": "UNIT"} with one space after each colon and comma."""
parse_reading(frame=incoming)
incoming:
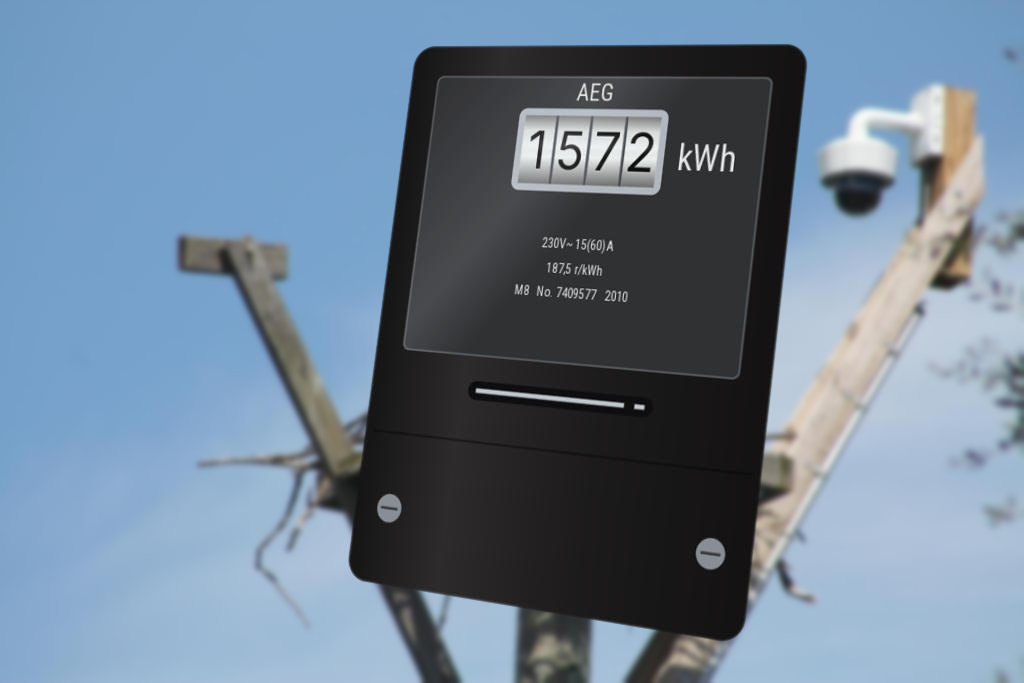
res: {"value": 1572, "unit": "kWh"}
